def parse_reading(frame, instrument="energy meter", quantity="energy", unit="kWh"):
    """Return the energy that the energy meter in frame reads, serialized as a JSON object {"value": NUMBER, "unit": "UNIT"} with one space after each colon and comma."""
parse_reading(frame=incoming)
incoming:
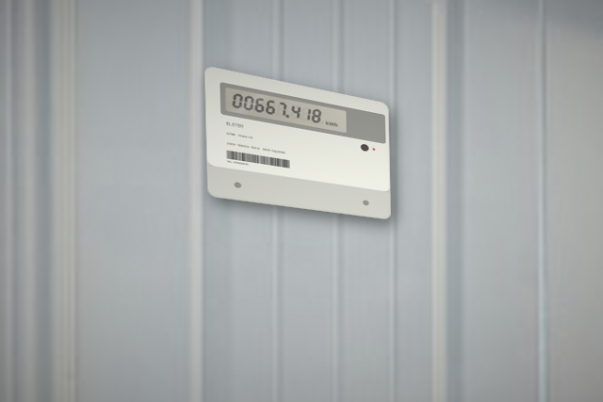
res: {"value": 667.418, "unit": "kWh"}
